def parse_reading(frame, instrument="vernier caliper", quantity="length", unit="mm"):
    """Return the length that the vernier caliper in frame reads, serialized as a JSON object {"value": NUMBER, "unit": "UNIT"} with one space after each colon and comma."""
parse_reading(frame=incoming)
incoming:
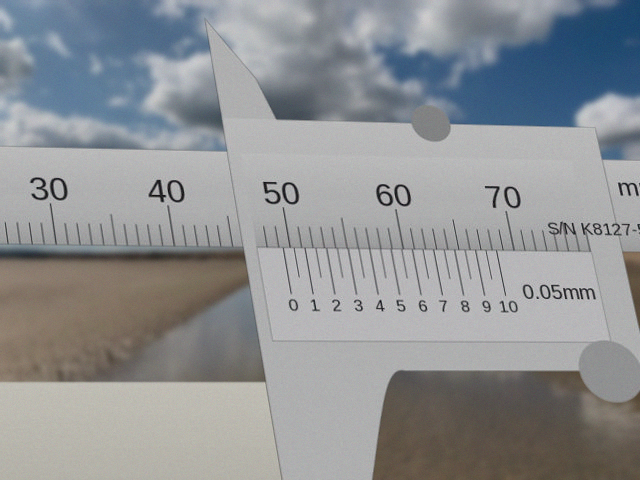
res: {"value": 49.4, "unit": "mm"}
